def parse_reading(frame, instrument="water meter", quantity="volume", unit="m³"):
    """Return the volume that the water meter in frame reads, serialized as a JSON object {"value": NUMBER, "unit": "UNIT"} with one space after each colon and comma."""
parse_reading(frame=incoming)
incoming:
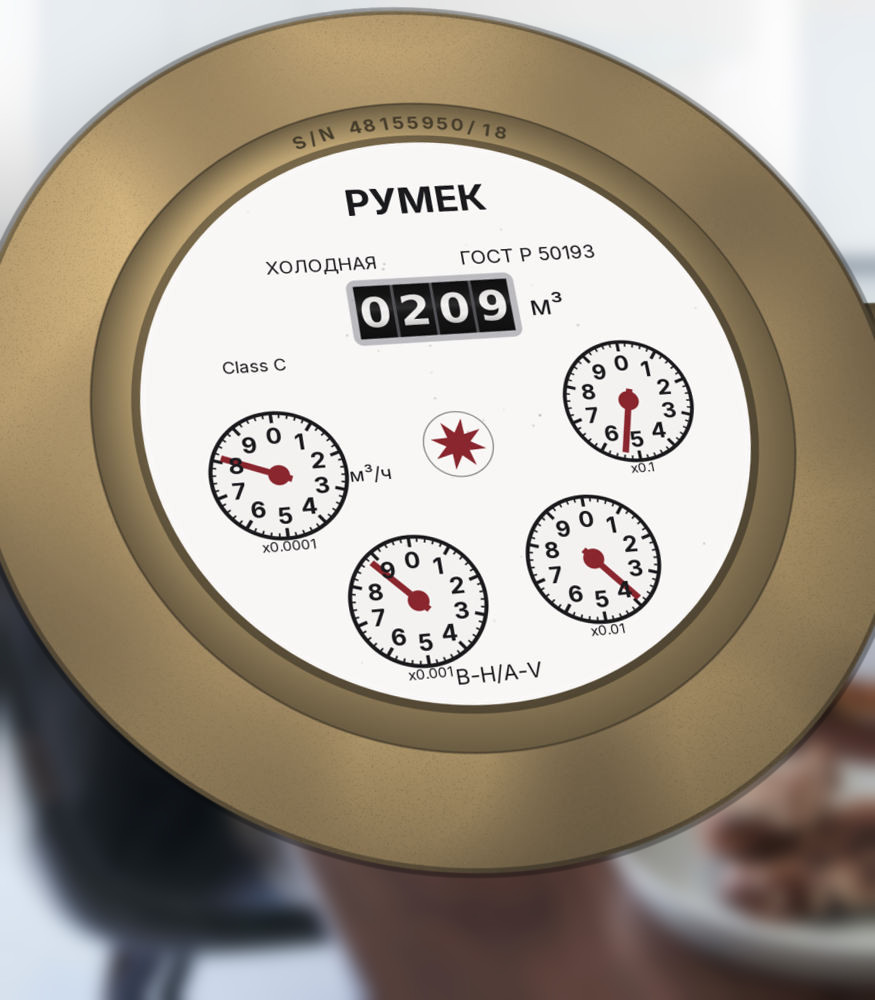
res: {"value": 209.5388, "unit": "m³"}
